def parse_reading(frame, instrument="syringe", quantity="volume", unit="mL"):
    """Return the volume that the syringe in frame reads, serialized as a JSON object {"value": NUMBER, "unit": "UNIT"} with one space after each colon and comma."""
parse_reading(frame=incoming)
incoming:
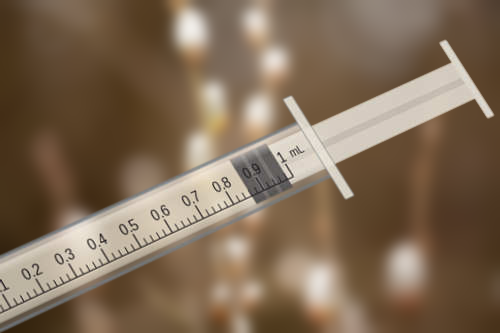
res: {"value": 0.86, "unit": "mL"}
